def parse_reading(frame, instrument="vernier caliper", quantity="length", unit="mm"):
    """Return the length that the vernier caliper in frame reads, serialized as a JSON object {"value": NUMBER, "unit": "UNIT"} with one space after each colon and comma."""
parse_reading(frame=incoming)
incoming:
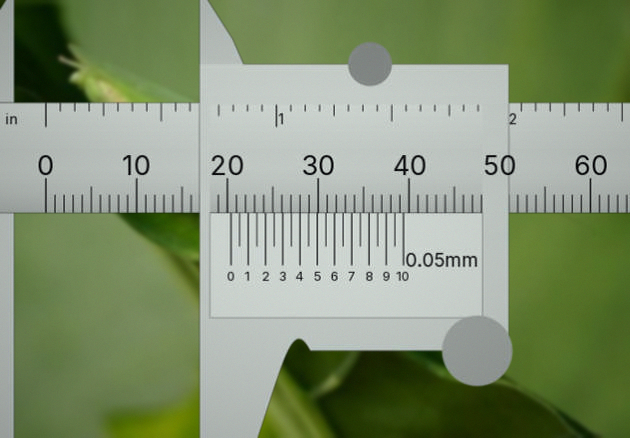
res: {"value": 20.4, "unit": "mm"}
